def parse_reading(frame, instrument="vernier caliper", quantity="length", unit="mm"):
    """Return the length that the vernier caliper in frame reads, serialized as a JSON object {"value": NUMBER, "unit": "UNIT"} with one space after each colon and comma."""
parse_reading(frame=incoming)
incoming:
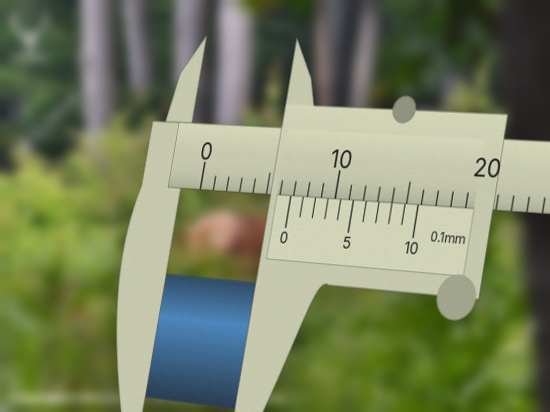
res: {"value": 6.8, "unit": "mm"}
